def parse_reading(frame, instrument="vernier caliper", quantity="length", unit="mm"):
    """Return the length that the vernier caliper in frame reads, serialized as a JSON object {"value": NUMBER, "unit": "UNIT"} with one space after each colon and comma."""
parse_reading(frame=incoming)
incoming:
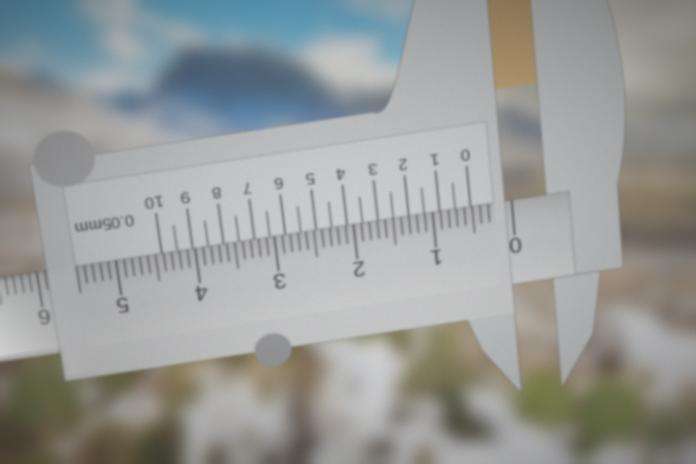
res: {"value": 5.2, "unit": "mm"}
